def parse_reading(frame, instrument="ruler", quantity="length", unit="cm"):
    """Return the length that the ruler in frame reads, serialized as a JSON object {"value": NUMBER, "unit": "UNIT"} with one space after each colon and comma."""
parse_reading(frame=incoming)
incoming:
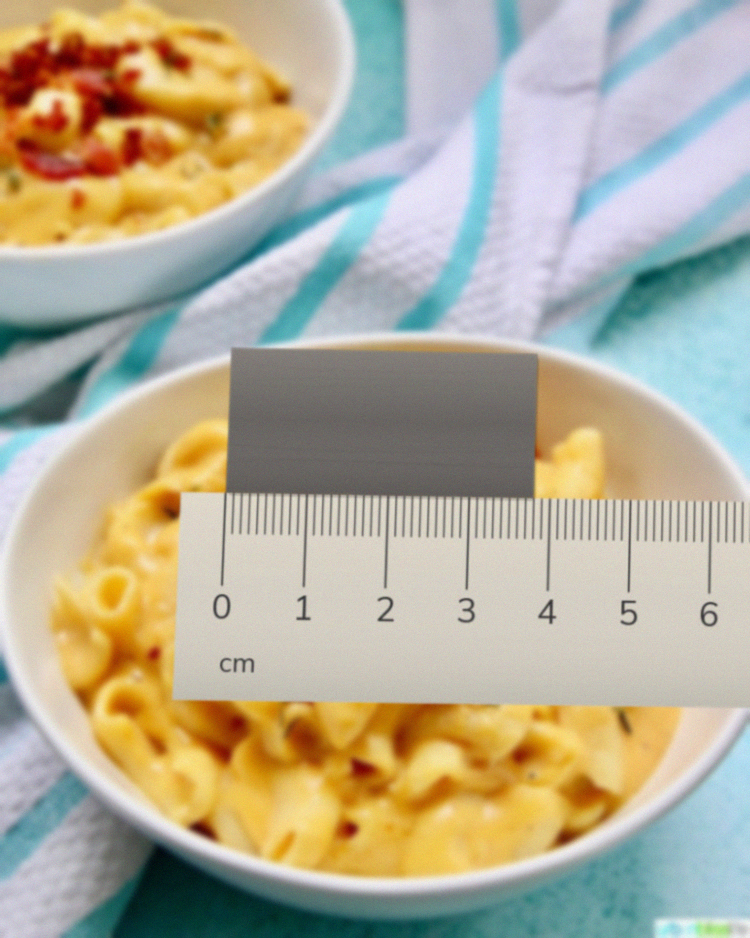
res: {"value": 3.8, "unit": "cm"}
